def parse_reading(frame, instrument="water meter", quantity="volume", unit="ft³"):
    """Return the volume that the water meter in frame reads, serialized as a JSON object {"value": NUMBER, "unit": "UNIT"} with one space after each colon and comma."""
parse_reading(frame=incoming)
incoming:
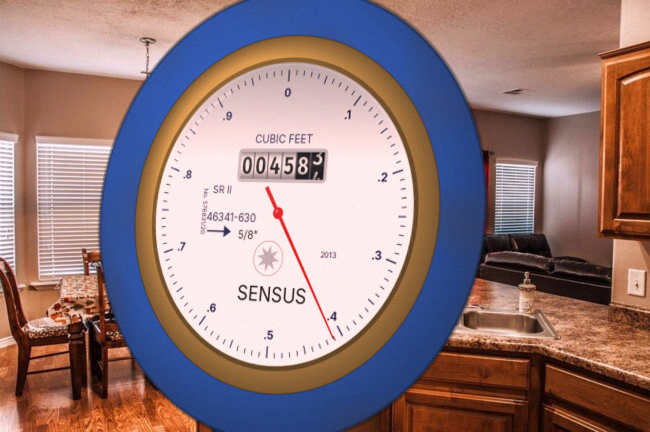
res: {"value": 4583.41, "unit": "ft³"}
